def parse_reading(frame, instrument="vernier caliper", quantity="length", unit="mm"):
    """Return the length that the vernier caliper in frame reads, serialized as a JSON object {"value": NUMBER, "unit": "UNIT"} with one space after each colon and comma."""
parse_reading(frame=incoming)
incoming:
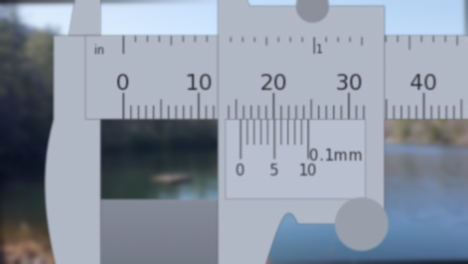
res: {"value": 15.6, "unit": "mm"}
